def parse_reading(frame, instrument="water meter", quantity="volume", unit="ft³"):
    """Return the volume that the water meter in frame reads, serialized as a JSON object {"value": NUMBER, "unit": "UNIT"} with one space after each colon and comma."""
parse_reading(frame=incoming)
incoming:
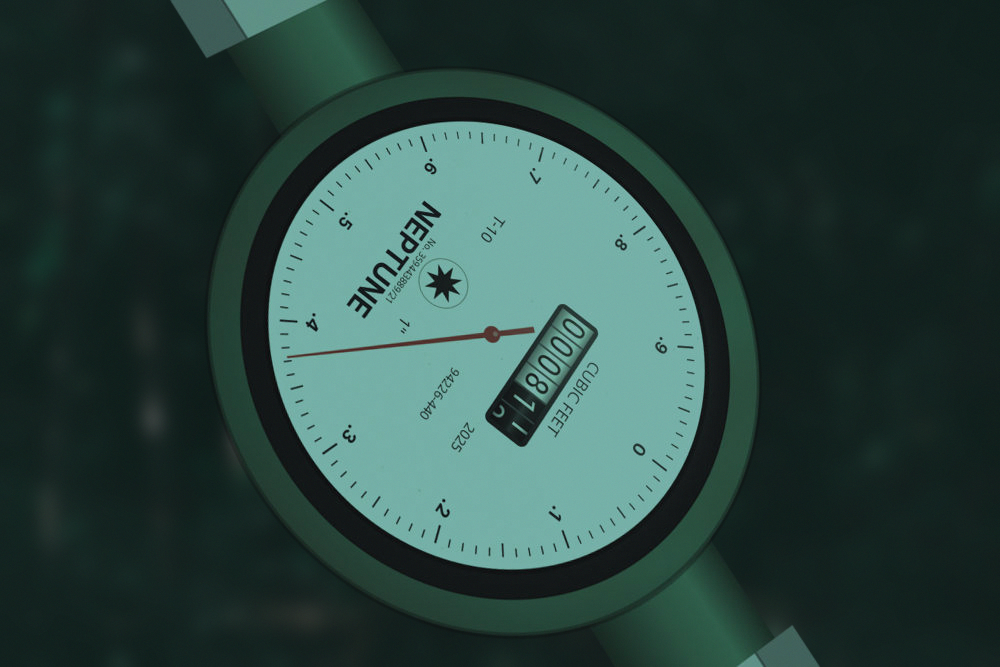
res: {"value": 811.37, "unit": "ft³"}
